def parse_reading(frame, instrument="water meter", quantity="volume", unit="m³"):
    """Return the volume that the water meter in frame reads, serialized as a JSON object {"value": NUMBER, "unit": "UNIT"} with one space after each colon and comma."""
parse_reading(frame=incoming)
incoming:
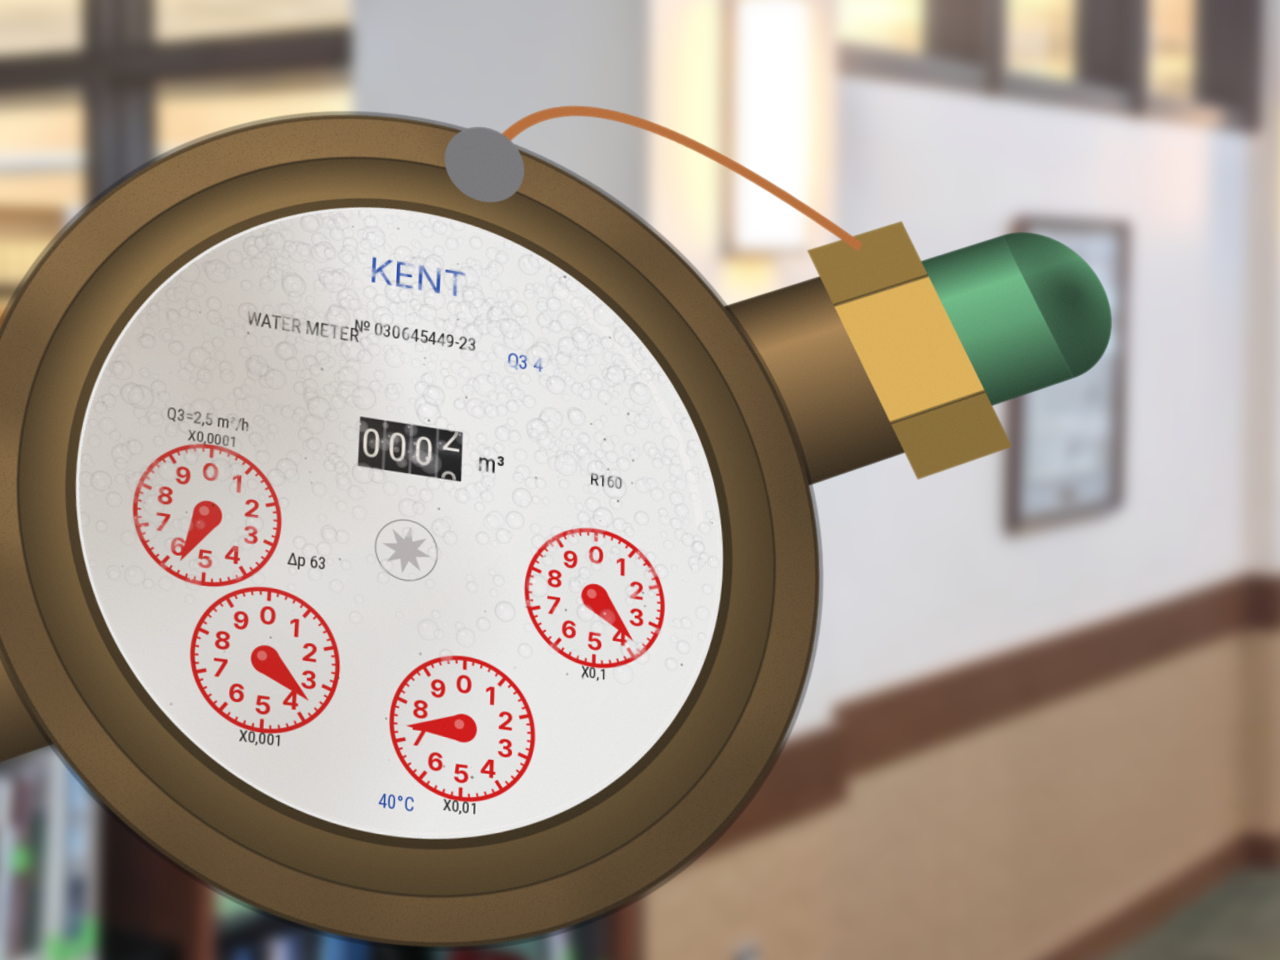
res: {"value": 2.3735, "unit": "m³"}
